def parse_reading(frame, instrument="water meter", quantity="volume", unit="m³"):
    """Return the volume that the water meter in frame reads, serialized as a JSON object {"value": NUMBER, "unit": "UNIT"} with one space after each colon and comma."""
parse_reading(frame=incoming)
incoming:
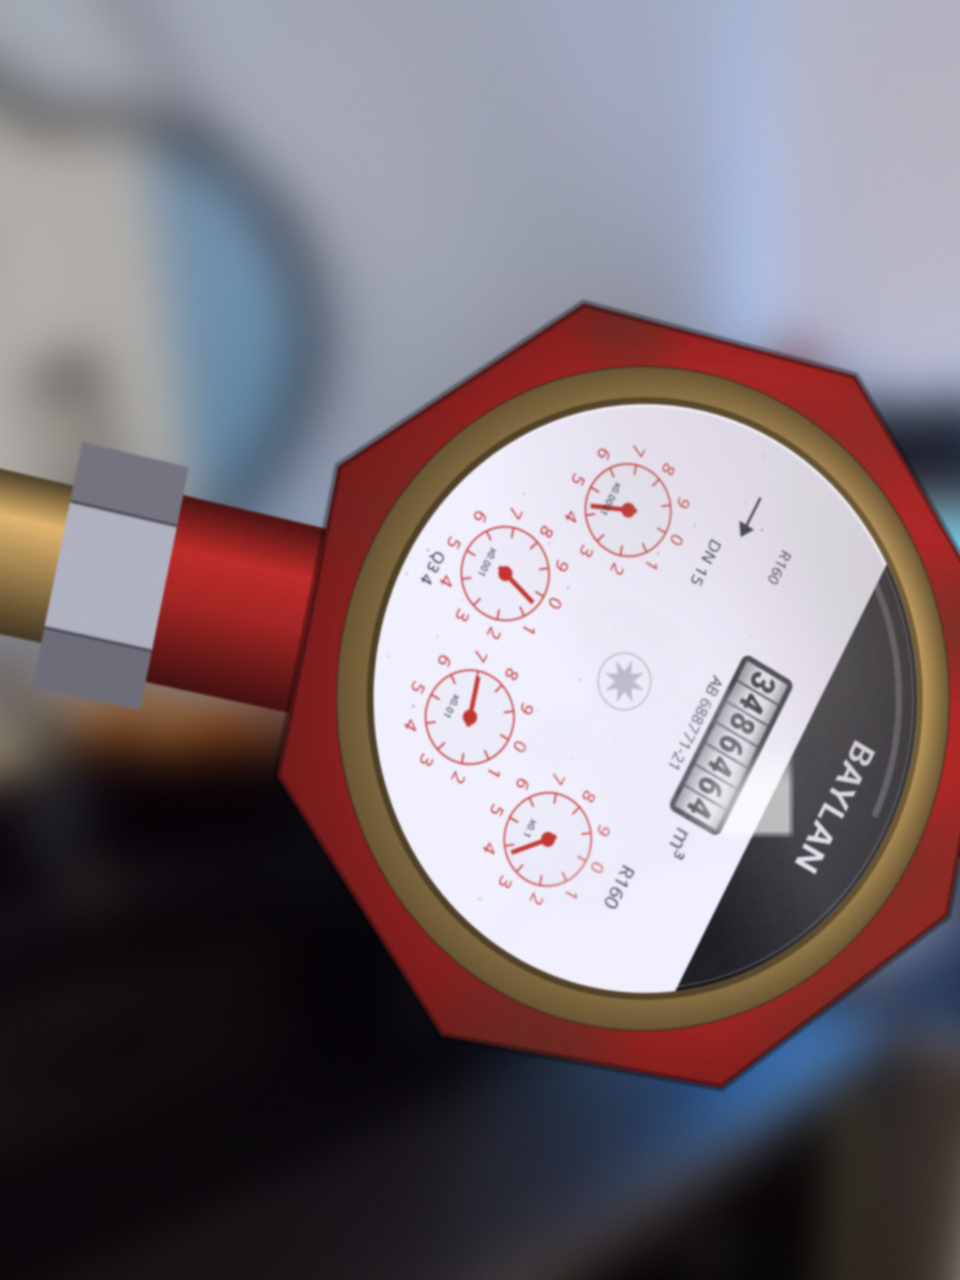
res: {"value": 3486464.3704, "unit": "m³"}
